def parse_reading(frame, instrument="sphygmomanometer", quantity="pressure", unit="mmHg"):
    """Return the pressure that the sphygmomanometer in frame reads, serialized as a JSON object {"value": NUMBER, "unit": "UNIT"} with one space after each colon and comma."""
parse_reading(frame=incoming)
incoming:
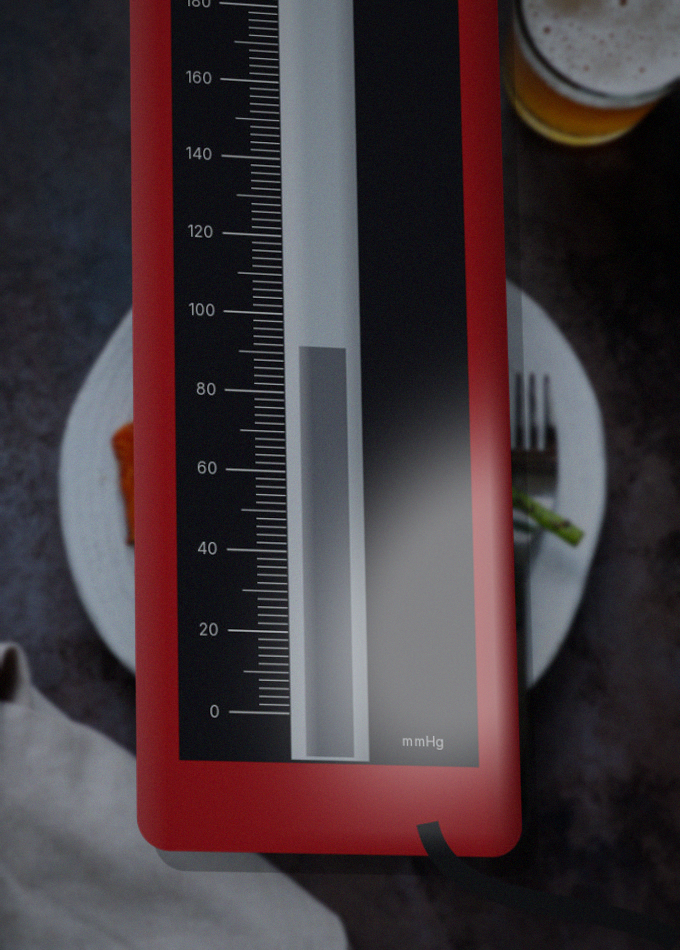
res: {"value": 92, "unit": "mmHg"}
